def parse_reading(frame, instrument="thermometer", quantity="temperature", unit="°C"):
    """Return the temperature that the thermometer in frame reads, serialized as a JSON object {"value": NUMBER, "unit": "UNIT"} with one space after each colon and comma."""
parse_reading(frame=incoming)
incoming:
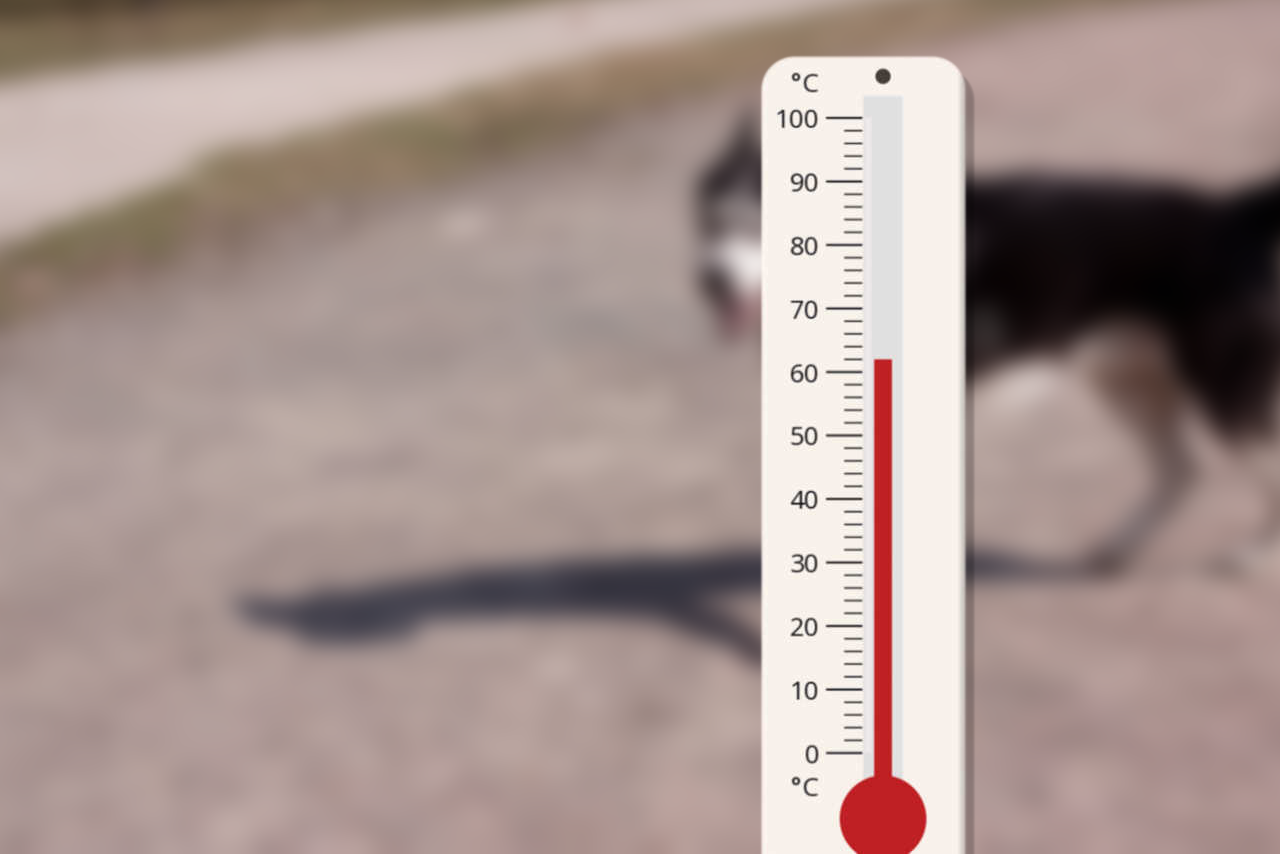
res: {"value": 62, "unit": "°C"}
